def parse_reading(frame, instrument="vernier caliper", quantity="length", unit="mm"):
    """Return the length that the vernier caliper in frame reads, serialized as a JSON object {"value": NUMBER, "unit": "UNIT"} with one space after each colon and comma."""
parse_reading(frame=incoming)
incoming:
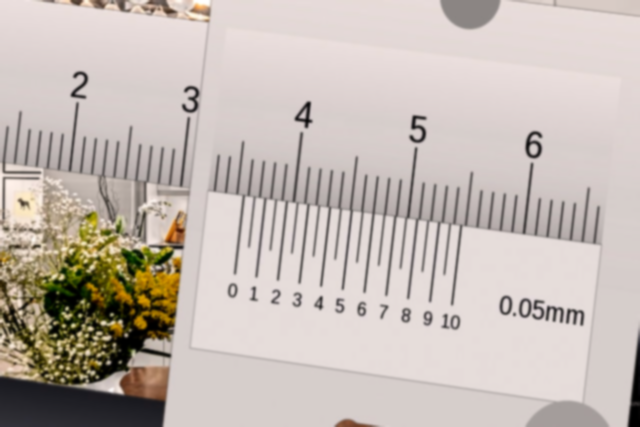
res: {"value": 35.6, "unit": "mm"}
